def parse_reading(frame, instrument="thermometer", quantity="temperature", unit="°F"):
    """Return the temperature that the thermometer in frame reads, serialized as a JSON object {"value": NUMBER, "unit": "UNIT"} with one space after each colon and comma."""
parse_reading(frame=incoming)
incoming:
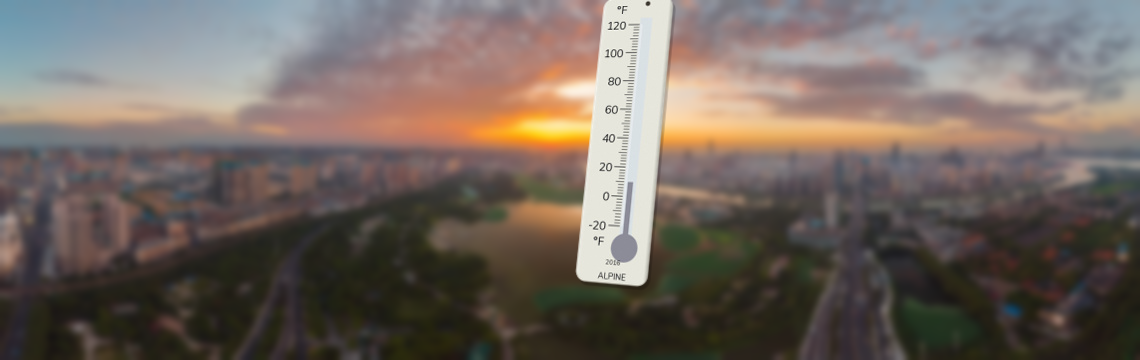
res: {"value": 10, "unit": "°F"}
